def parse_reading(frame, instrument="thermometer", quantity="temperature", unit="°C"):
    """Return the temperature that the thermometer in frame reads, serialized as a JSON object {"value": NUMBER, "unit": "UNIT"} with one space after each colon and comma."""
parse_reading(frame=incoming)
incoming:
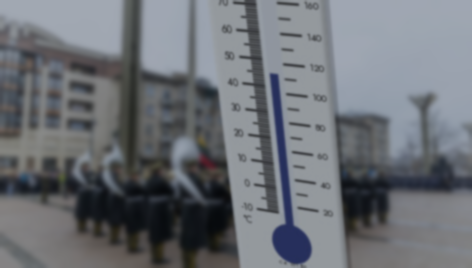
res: {"value": 45, "unit": "°C"}
